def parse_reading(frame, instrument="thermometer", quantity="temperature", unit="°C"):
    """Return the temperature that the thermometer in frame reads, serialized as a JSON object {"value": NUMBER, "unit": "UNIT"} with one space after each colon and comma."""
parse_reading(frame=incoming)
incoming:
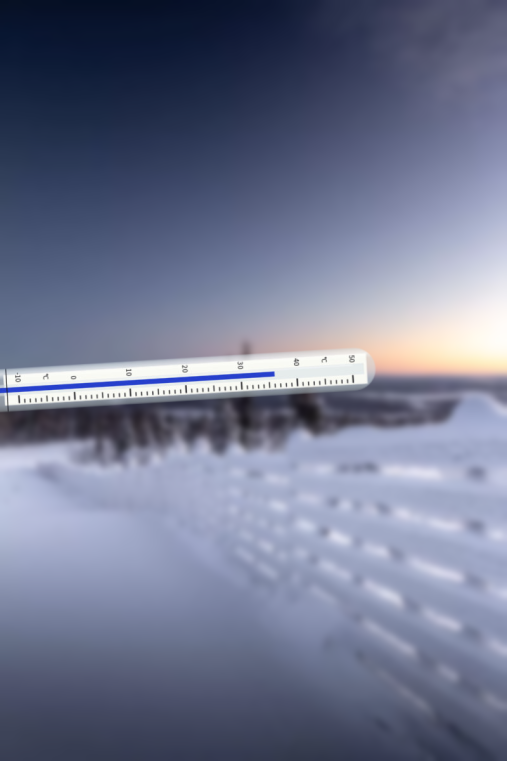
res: {"value": 36, "unit": "°C"}
